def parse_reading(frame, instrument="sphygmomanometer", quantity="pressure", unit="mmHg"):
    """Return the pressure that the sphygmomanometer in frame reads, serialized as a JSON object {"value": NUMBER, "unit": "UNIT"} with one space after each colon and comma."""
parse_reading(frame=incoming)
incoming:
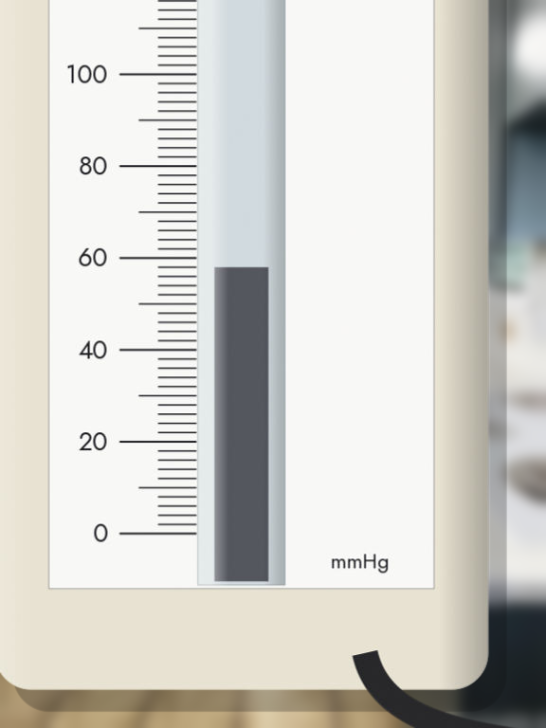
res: {"value": 58, "unit": "mmHg"}
